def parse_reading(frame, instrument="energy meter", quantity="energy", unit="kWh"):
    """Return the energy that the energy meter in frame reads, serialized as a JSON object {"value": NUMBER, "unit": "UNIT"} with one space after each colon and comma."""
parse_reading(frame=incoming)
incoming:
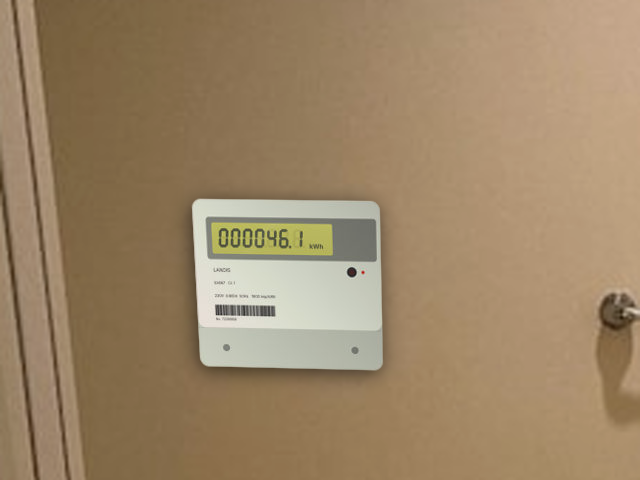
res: {"value": 46.1, "unit": "kWh"}
